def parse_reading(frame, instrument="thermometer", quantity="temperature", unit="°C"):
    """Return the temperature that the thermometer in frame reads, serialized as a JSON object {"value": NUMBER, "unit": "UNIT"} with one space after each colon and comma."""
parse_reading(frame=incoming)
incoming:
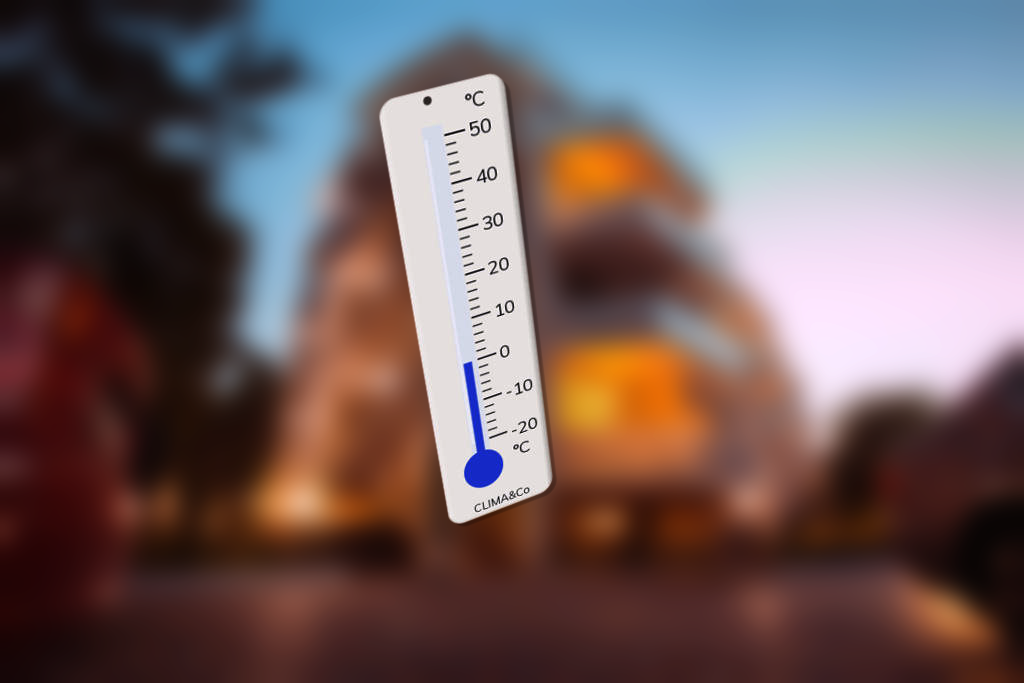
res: {"value": 0, "unit": "°C"}
